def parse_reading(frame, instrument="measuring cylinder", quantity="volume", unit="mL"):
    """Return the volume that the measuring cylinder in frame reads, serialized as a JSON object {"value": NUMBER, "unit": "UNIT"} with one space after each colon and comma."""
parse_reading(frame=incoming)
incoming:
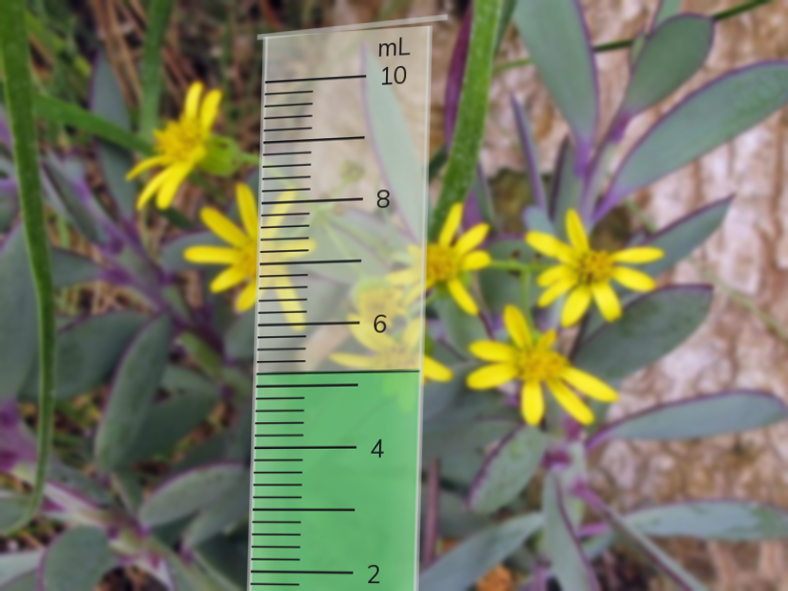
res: {"value": 5.2, "unit": "mL"}
